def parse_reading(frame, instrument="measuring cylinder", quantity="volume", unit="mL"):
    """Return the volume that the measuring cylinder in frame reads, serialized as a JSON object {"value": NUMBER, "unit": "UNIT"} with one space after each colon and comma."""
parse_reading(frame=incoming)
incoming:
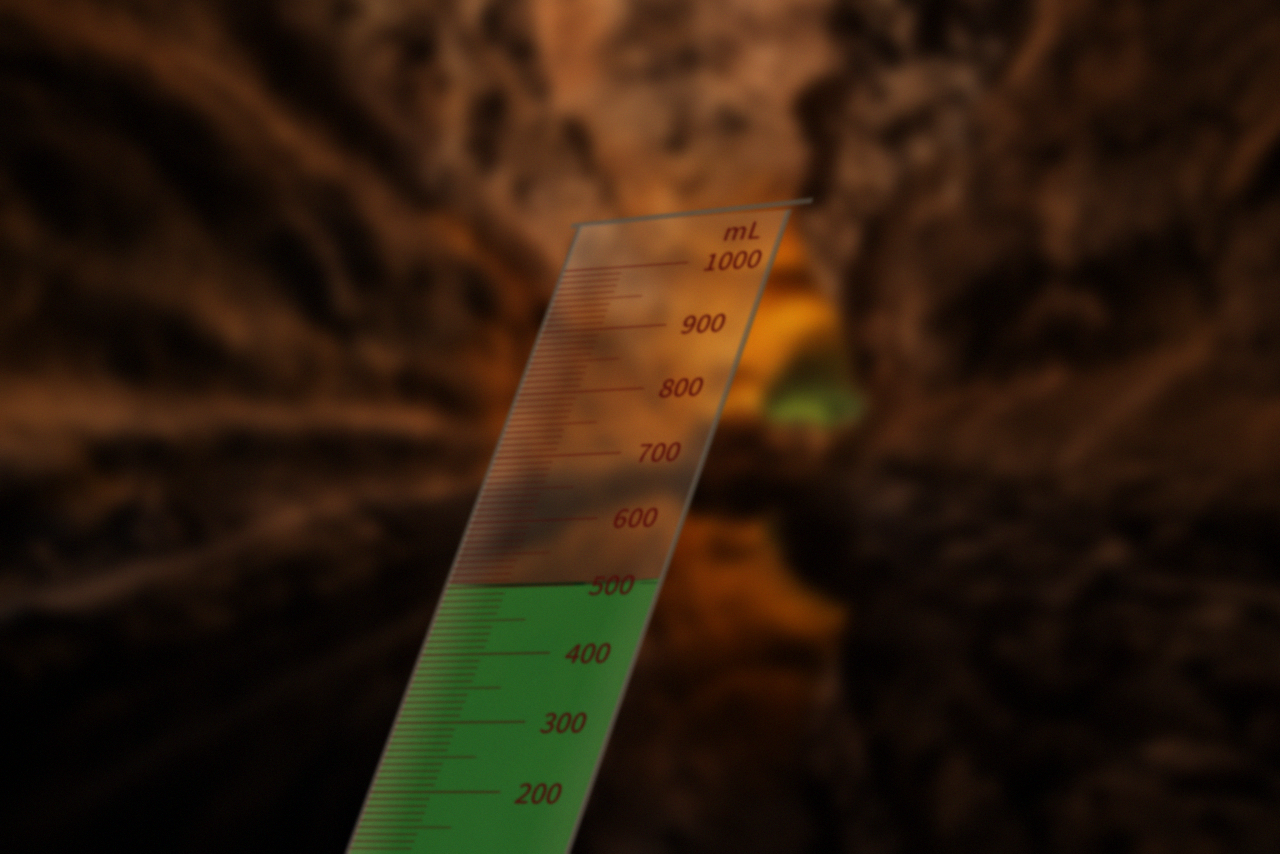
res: {"value": 500, "unit": "mL"}
